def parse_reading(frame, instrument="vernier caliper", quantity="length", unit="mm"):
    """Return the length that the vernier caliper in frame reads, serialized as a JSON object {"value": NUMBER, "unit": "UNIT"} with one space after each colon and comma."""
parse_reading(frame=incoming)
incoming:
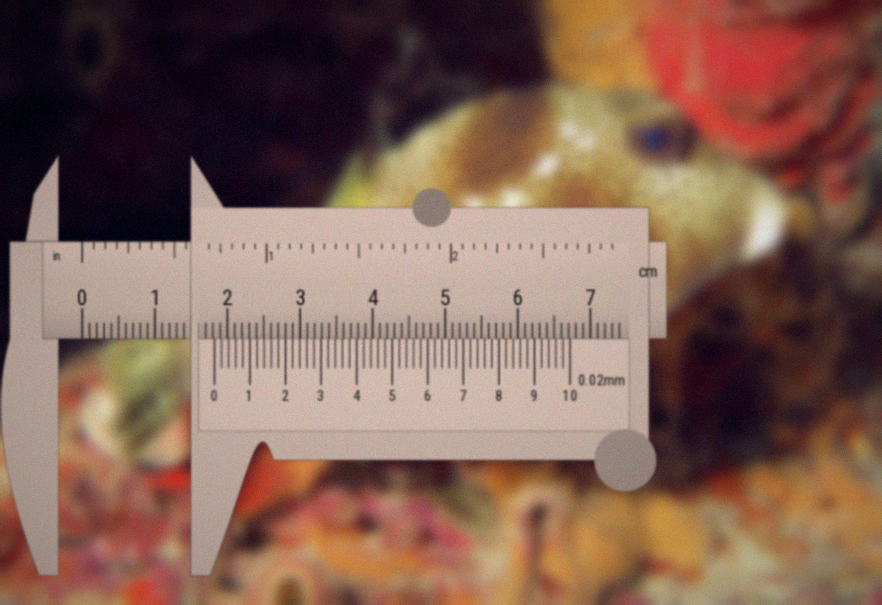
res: {"value": 18.2, "unit": "mm"}
